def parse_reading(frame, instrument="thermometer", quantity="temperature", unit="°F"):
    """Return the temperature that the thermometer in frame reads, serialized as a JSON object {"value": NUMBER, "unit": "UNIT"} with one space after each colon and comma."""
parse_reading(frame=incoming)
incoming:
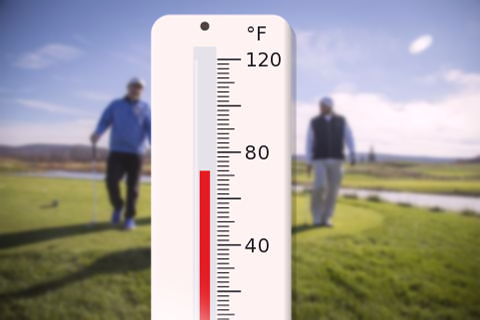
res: {"value": 72, "unit": "°F"}
